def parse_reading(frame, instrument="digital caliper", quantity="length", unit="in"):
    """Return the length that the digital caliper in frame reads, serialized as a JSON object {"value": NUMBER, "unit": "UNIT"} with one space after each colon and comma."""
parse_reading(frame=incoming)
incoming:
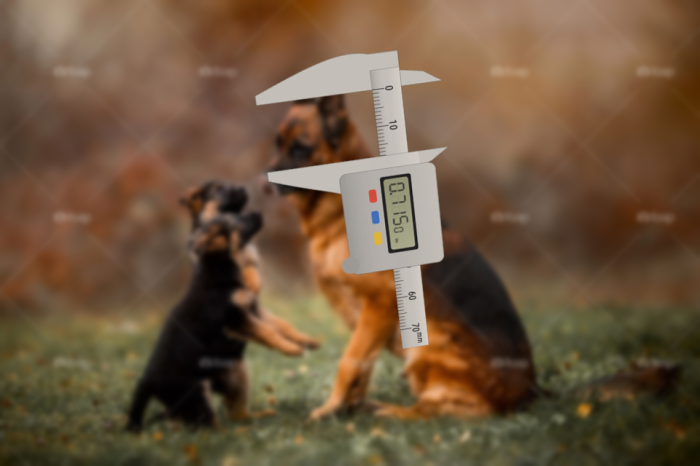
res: {"value": 0.7150, "unit": "in"}
